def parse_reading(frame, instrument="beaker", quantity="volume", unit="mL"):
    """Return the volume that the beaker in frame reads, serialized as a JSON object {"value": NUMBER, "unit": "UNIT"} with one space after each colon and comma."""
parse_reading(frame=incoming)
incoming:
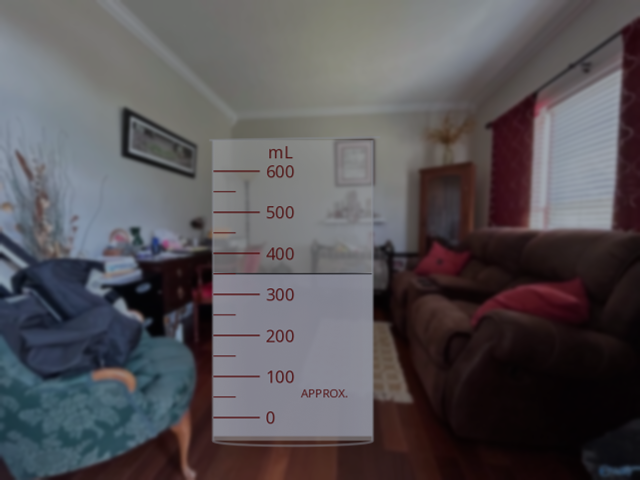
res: {"value": 350, "unit": "mL"}
